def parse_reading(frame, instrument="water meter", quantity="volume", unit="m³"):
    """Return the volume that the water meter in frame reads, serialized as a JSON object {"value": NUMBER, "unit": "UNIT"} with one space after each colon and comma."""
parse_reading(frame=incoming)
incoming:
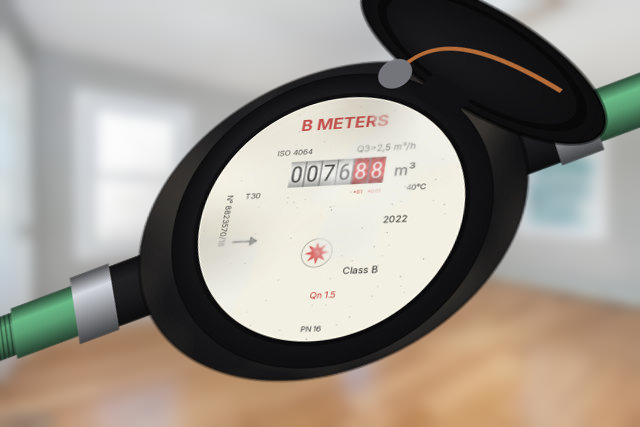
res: {"value": 76.88, "unit": "m³"}
